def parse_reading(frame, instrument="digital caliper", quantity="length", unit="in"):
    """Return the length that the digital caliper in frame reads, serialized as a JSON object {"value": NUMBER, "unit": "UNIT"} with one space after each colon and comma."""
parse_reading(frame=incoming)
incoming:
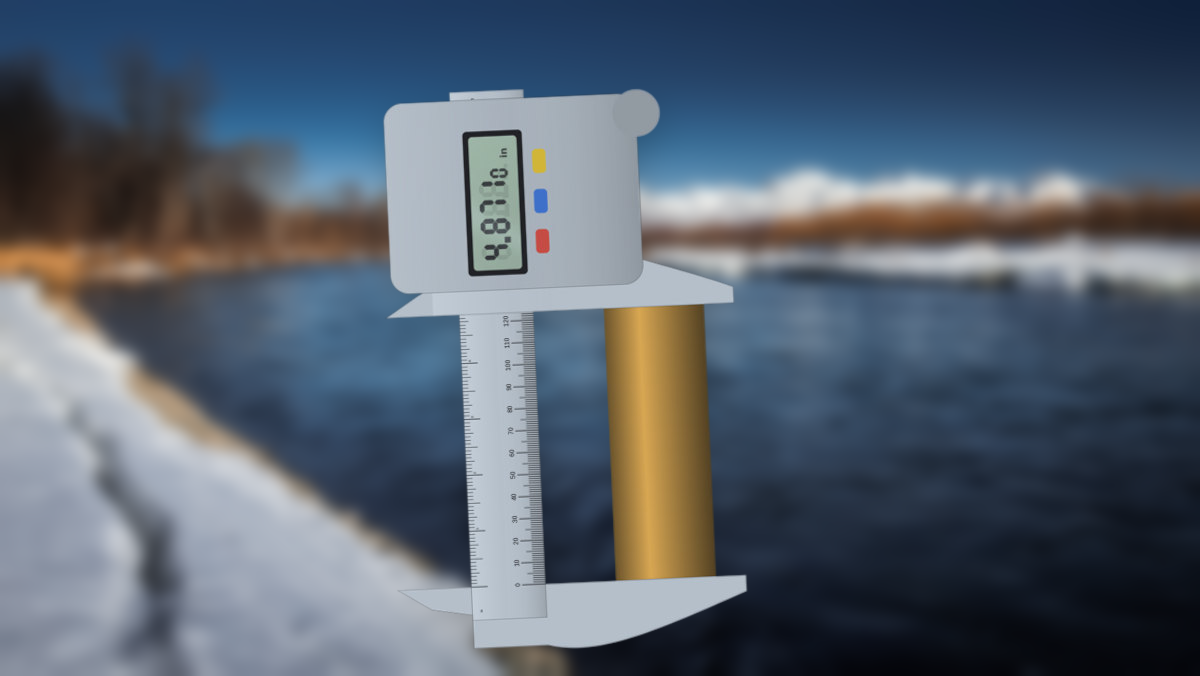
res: {"value": 4.8710, "unit": "in"}
